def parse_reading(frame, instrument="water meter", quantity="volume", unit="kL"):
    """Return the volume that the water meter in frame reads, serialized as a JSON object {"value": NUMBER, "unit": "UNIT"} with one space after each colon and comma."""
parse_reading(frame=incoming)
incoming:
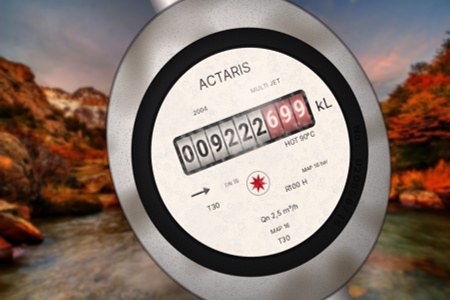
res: {"value": 9222.699, "unit": "kL"}
